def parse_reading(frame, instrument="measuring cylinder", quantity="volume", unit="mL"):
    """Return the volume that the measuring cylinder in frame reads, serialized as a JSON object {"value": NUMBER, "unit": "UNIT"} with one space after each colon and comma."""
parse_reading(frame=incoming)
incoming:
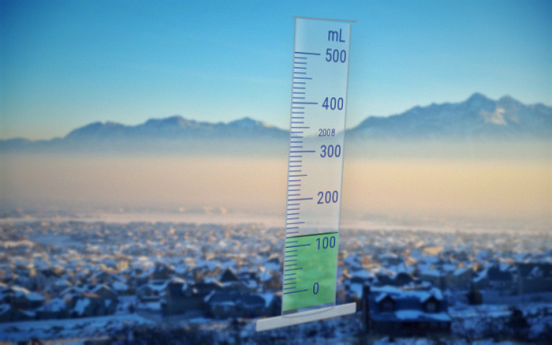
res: {"value": 120, "unit": "mL"}
